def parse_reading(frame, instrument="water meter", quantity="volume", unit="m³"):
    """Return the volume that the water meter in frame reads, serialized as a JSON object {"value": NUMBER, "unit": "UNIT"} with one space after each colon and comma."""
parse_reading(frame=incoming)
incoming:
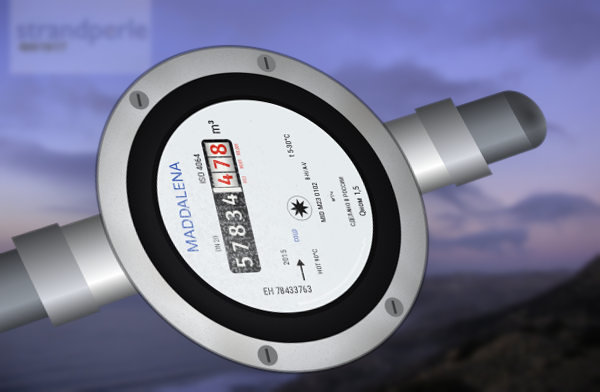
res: {"value": 57834.478, "unit": "m³"}
